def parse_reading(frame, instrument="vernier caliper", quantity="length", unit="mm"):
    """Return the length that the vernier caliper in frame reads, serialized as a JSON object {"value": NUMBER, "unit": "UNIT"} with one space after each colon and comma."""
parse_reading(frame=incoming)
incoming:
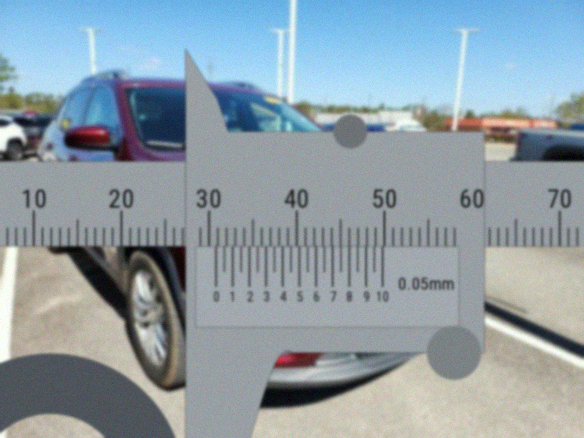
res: {"value": 30.8, "unit": "mm"}
